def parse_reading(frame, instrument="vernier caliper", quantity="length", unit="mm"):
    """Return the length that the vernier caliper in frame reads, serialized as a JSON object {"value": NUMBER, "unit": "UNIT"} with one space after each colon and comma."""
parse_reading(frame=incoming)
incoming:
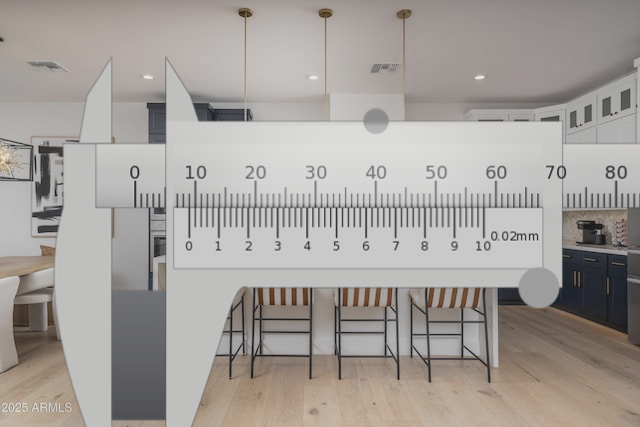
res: {"value": 9.0, "unit": "mm"}
